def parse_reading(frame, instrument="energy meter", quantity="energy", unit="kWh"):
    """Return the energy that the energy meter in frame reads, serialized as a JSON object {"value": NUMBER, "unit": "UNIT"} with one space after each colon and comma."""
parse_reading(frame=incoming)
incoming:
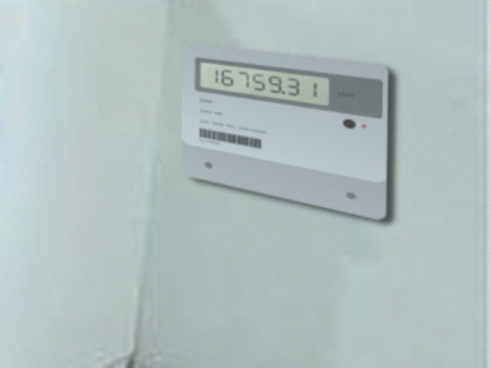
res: {"value": 16759.31, "unit": "kWh"}
